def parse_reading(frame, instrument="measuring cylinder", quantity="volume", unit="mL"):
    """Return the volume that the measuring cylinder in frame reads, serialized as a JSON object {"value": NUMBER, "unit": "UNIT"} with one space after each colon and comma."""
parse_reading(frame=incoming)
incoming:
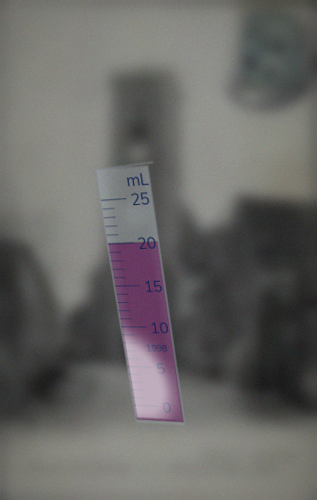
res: {"value": 20, "unit": "mL"}
